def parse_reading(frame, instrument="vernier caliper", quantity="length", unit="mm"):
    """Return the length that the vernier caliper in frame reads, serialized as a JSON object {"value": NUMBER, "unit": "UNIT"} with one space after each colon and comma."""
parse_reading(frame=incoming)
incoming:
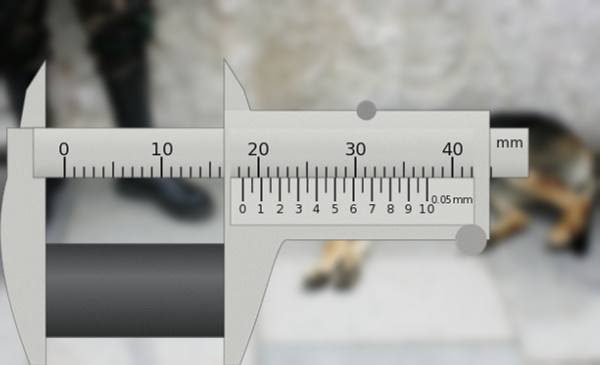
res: {"value": 18.4, "unit": "mm"}
